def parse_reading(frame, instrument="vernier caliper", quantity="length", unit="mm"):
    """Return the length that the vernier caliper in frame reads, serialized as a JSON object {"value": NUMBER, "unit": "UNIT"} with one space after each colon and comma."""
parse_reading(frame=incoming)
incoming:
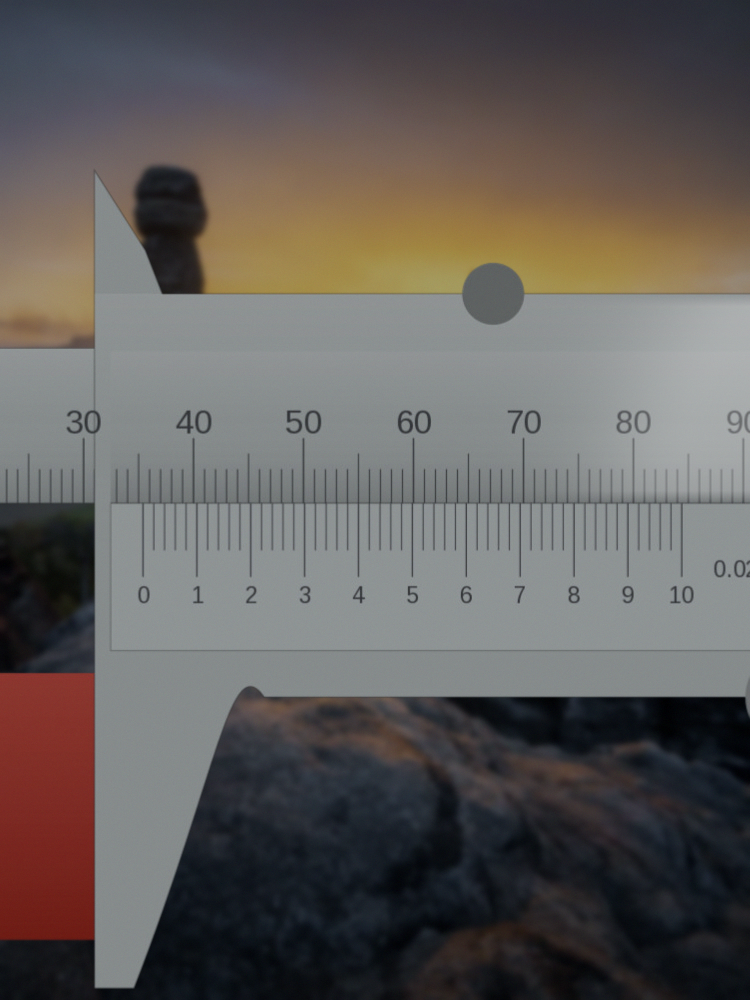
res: {"value": 35.4, "unit": "mm"}
